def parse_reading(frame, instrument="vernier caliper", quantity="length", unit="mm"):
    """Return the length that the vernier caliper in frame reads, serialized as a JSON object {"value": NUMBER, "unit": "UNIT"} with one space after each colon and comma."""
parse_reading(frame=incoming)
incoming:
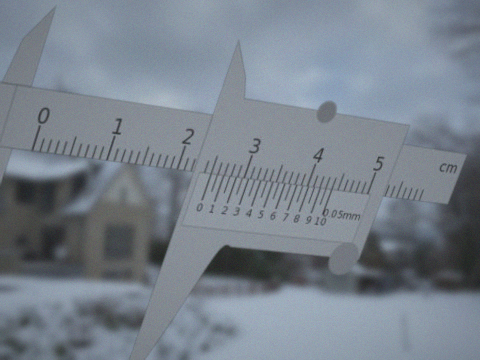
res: {"value": 25.0, "unit": "mm"}
